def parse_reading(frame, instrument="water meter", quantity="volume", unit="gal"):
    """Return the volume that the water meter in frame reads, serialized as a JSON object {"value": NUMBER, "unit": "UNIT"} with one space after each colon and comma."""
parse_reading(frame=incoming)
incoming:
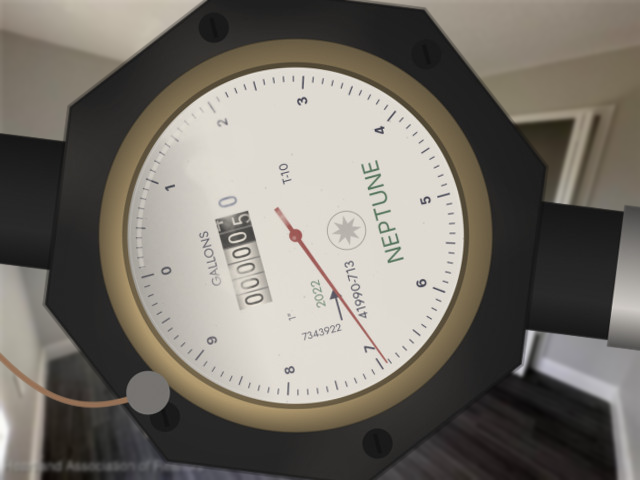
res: {"value": 46.9, "unit": "gal"}
